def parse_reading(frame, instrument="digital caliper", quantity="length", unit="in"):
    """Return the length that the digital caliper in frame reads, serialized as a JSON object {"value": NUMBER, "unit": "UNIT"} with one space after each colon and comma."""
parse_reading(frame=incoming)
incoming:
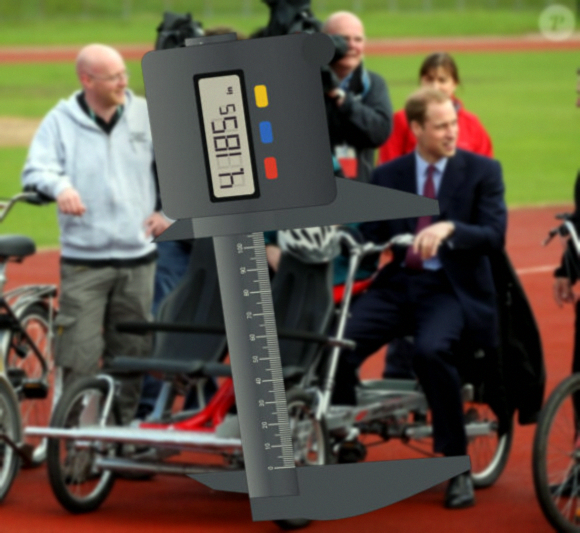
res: {"value": 4.1855, "unit": "in"}
